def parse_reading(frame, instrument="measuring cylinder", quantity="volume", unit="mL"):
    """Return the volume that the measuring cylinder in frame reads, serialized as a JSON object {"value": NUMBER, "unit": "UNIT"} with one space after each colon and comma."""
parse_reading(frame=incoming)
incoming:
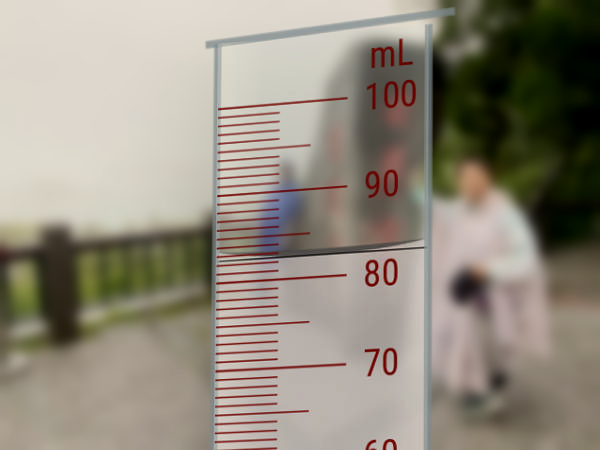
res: {"value": 82.5, "unit": "mL"}
